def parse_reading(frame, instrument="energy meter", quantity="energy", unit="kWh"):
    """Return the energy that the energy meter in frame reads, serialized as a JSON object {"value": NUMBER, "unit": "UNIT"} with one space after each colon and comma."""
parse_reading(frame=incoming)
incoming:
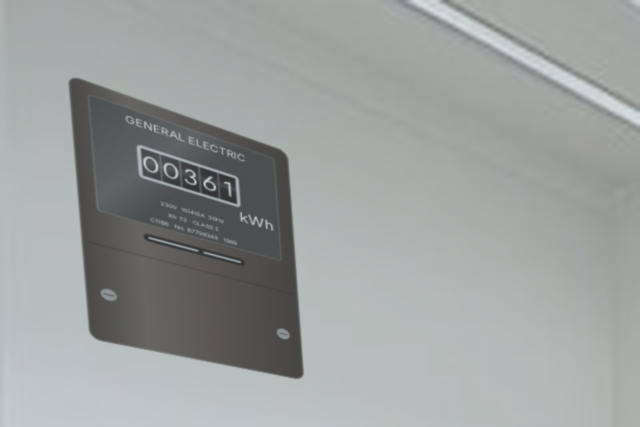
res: {"value": 361, "unit": "kWh"}
